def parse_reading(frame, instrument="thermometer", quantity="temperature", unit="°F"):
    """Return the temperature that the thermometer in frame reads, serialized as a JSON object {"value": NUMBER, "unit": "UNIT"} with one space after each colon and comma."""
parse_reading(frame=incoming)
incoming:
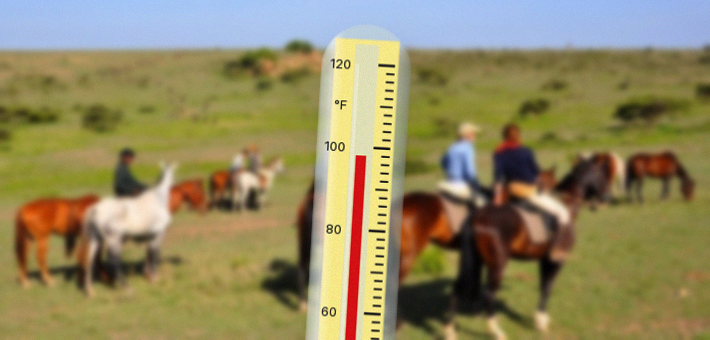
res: {"value": 98, "unit": "°F"}
